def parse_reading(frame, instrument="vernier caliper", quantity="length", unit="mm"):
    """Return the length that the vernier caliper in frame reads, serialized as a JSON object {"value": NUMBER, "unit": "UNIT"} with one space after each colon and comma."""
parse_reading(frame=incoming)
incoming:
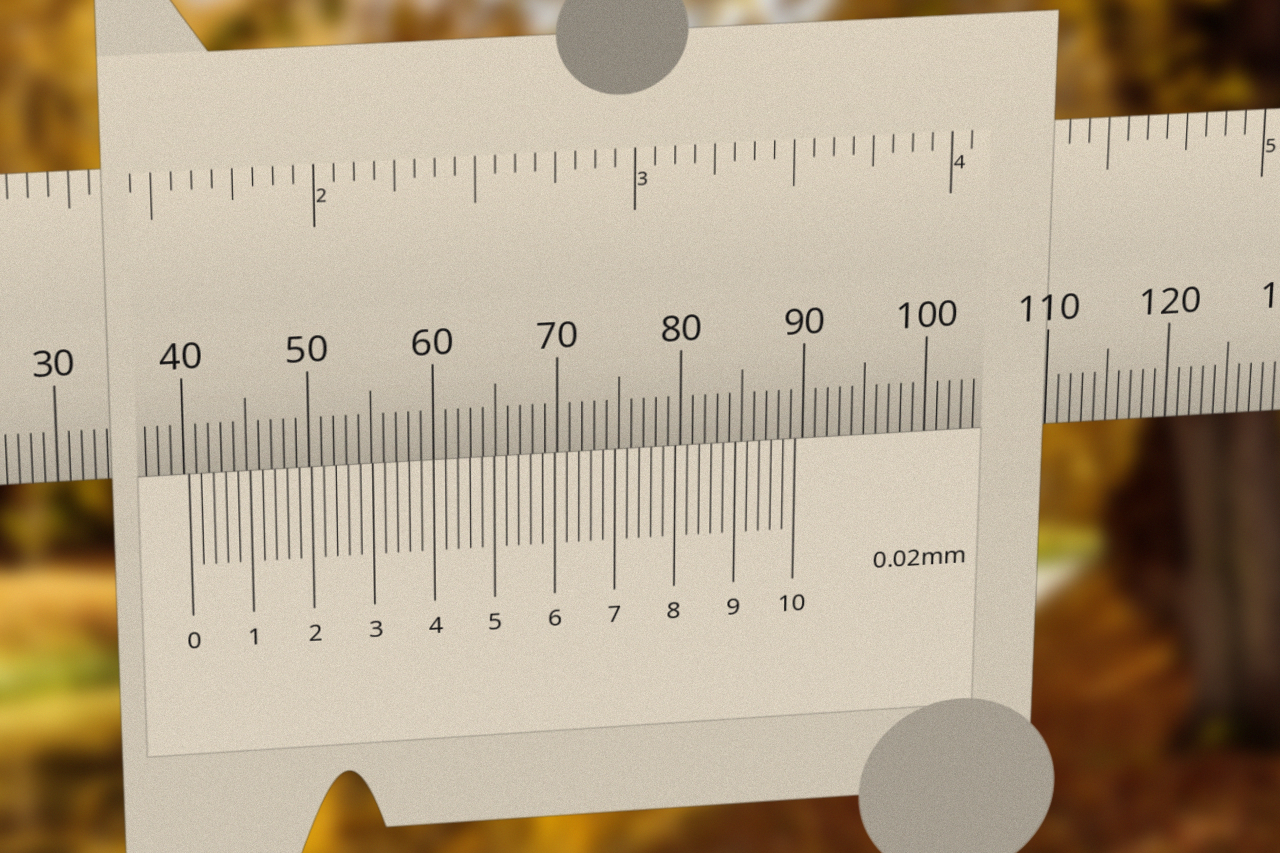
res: {"value": 40.4, "unit": "mm"}
